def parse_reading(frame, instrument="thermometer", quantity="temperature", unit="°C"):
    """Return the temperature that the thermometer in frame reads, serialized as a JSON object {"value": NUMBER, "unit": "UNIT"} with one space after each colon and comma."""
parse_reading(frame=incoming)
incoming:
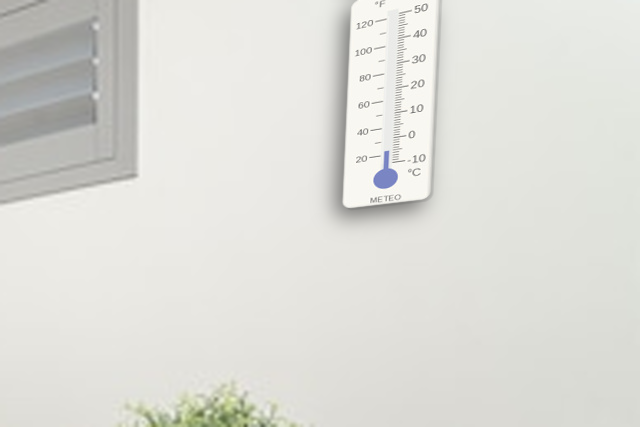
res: {"value": -5, "unit": "°C"}
